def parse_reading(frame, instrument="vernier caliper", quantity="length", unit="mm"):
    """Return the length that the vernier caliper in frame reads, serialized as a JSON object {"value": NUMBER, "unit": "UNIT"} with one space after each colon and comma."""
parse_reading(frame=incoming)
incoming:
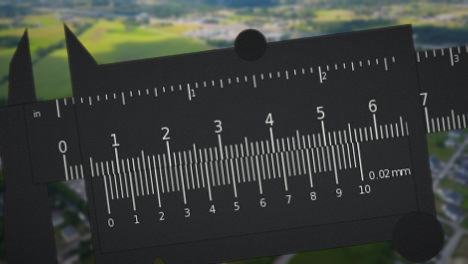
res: {"value": 7.2, "unit": "mm"}
